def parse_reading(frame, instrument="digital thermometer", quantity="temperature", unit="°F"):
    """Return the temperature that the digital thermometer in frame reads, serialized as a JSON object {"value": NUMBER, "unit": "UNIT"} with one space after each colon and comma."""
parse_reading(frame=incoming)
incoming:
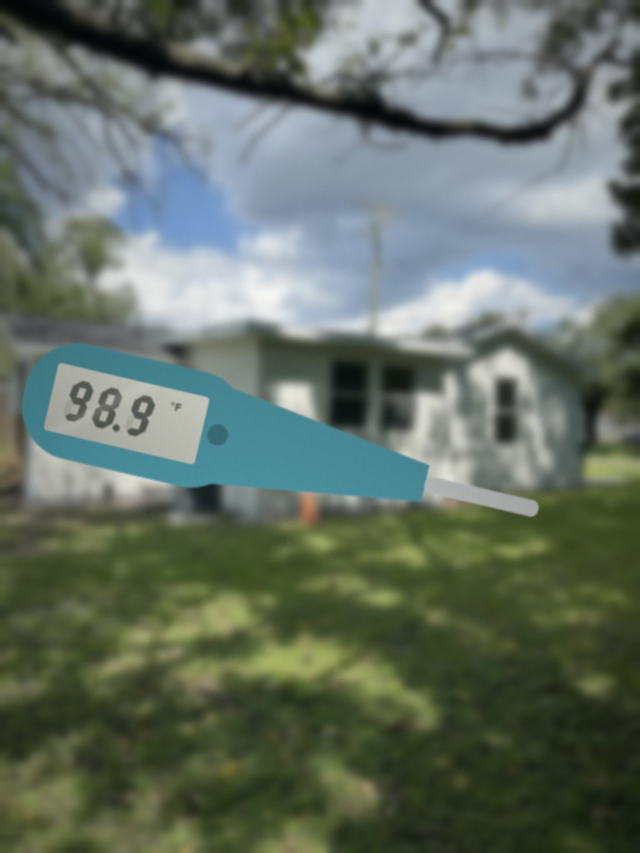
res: {"value": 98.9, "unit": "°F"}
